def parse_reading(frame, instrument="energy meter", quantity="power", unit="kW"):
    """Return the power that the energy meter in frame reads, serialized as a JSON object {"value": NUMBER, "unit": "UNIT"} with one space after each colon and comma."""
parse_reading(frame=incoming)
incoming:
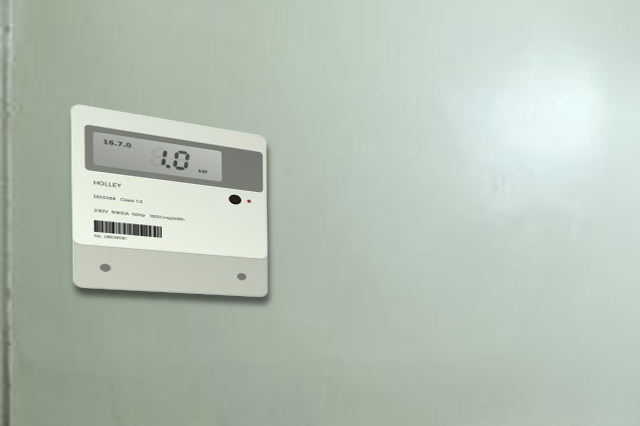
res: {"value": 1.0, "unit": "kW"}
